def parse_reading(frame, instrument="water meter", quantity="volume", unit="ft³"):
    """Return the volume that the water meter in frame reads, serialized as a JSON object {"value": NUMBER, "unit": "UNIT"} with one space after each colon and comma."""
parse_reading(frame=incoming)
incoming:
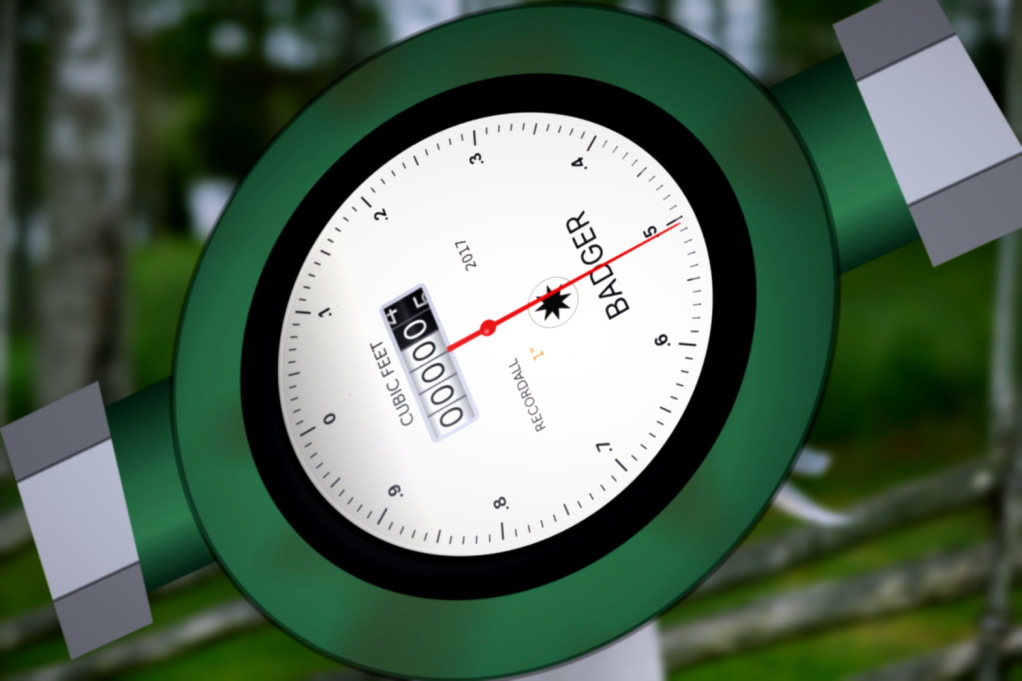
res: {"value": 4.50, "unit": "ft³"}
